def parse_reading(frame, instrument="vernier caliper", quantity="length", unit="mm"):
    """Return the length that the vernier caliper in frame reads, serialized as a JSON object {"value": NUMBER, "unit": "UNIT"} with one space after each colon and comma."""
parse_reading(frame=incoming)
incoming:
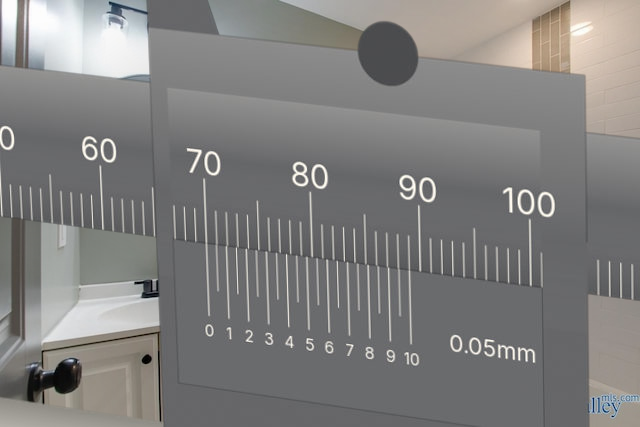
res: {"value": 70.0, "unit": "mm"}
